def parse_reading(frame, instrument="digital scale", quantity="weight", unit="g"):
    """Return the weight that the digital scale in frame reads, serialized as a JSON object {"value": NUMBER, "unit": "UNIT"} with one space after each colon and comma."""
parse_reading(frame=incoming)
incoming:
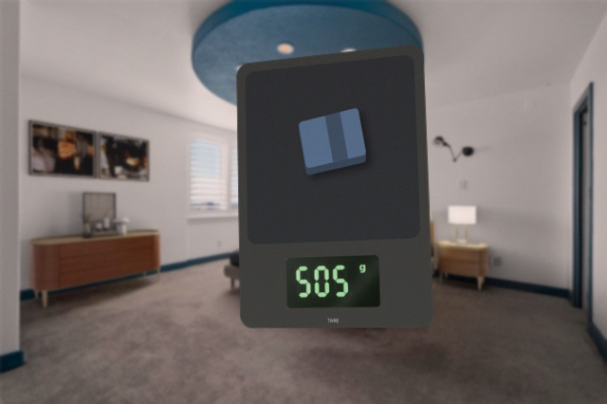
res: {"value": 505, "unit": "g"}
